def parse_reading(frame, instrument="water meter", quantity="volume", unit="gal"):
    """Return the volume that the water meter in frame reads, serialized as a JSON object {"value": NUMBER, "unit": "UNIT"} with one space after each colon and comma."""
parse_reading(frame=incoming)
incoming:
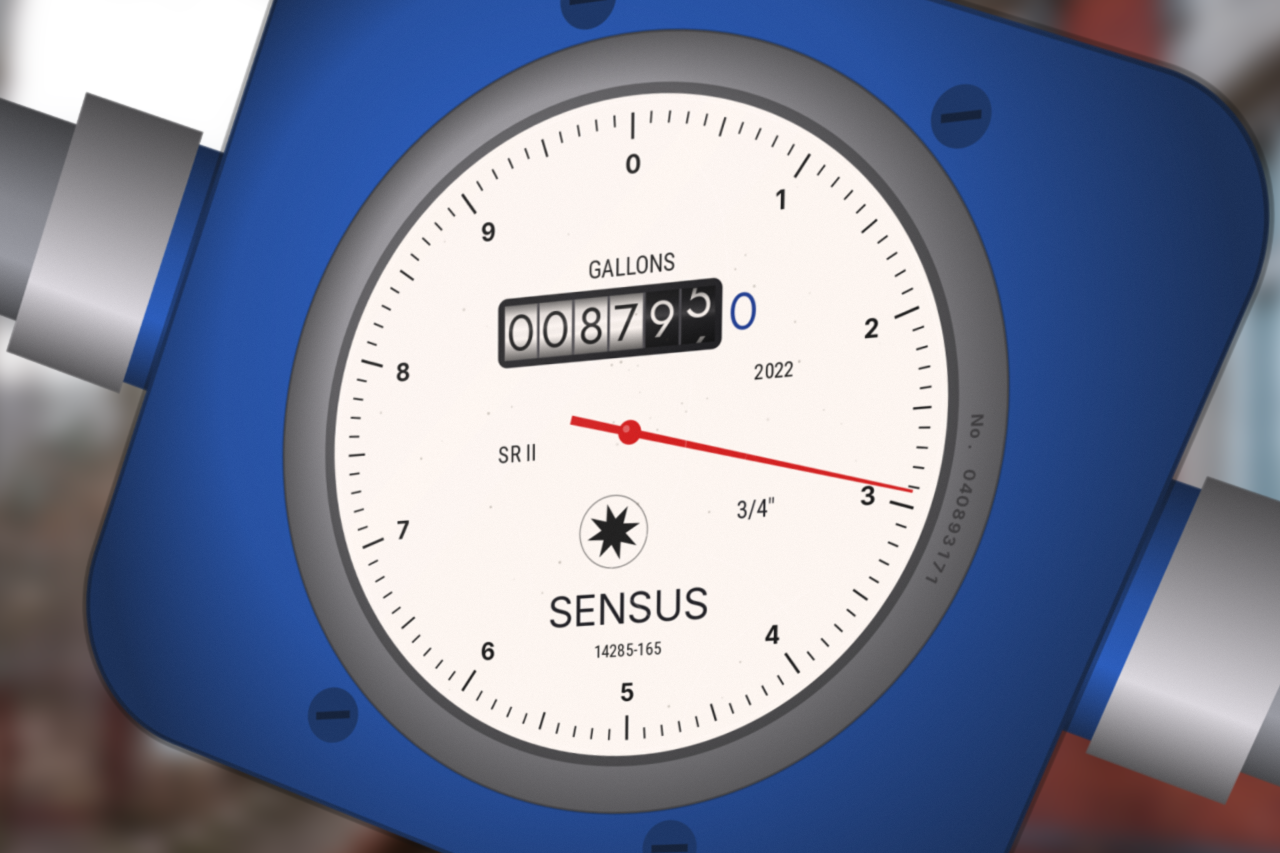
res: {"value": 87952.9, "unit": "gal"}
